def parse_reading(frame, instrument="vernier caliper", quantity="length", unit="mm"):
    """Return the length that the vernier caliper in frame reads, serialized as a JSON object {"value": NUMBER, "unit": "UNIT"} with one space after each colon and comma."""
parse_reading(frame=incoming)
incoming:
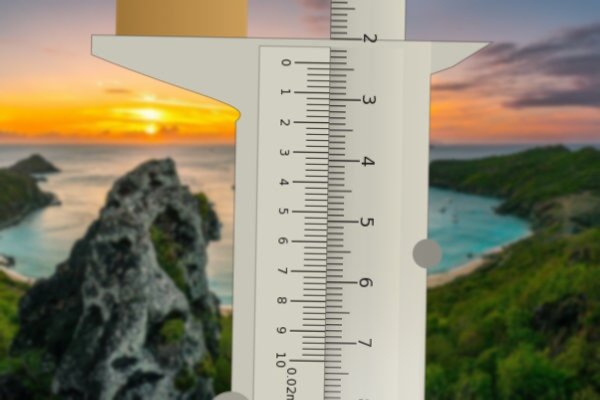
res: {"value": 24.0, "unit": "mm"}
